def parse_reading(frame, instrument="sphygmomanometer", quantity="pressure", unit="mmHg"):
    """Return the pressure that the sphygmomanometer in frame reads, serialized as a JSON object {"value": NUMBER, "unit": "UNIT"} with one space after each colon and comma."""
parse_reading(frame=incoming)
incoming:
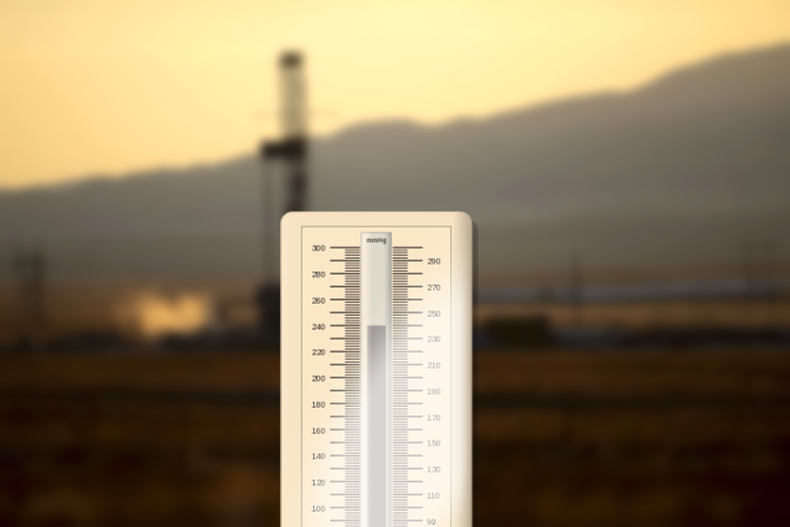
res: {"value": 240, "unit": "mmHg"}
